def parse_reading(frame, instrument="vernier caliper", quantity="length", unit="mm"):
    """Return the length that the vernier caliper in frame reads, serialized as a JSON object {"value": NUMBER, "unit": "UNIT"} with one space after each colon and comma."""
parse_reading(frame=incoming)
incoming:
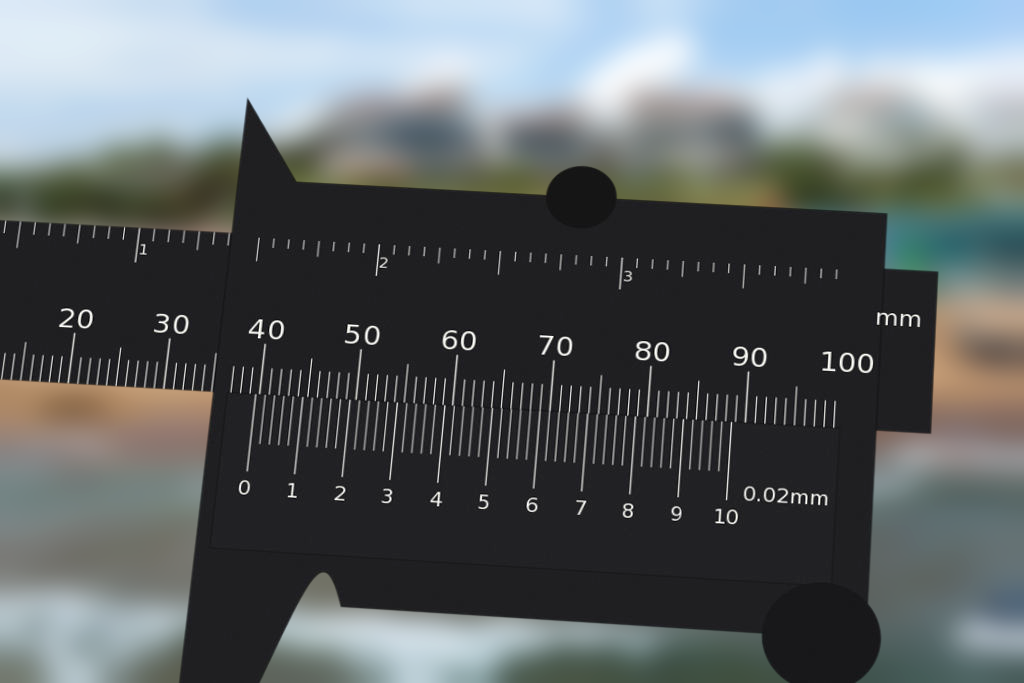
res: {"value": 39.6, "unit": "mm"}
